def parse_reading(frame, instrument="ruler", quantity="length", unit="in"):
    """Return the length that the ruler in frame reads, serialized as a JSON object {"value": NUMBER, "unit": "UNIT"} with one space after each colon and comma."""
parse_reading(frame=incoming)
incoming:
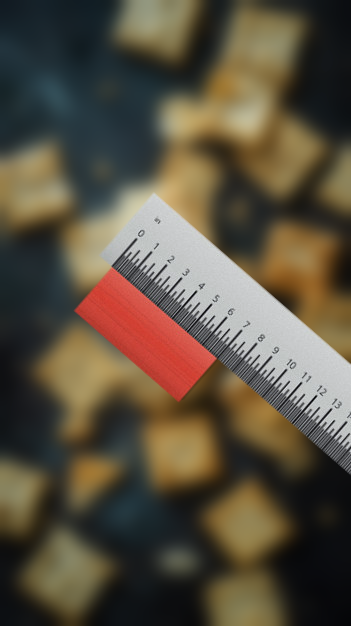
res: {"value": 7, "unit": "in"}
